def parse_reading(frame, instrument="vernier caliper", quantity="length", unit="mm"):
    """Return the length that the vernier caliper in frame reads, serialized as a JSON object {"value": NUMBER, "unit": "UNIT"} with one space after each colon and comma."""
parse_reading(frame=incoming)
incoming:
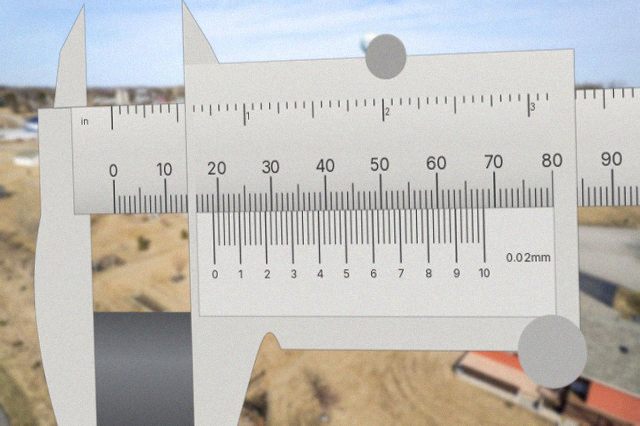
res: {"value": 19.0, "unit": "mm"}
